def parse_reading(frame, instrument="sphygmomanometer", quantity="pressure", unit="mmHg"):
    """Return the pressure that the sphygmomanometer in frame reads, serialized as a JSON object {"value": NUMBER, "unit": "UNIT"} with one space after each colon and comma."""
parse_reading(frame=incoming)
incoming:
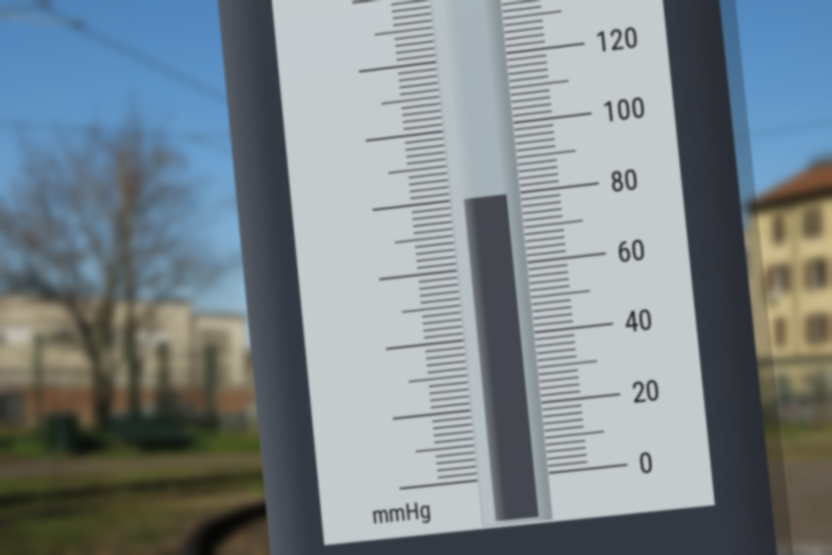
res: {"value": 80, "unit": "mmHg"}
